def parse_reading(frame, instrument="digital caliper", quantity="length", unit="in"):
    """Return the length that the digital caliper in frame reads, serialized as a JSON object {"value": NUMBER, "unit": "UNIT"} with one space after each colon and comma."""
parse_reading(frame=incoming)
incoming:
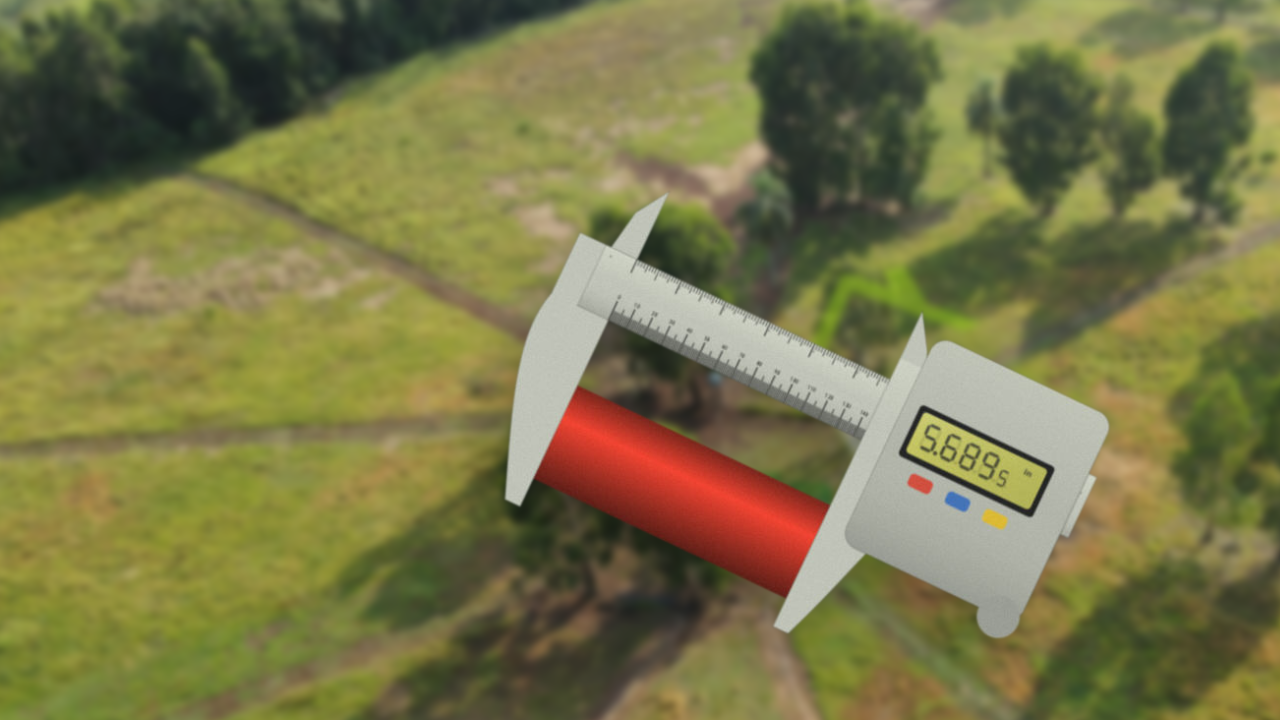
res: {"value": 5.6895, "unit": "in"}
